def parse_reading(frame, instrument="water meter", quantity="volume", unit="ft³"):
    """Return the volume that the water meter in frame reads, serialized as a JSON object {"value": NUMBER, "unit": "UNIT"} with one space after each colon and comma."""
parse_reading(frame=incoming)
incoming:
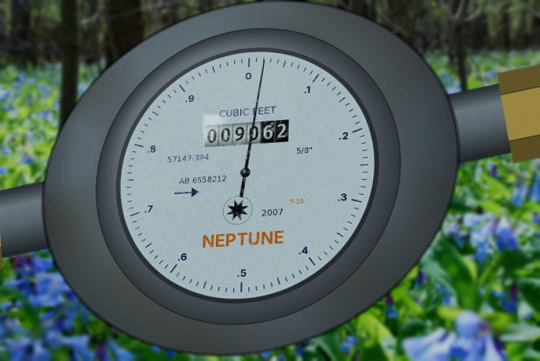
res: {"value": 9062.02, "unit": "ft³"}
